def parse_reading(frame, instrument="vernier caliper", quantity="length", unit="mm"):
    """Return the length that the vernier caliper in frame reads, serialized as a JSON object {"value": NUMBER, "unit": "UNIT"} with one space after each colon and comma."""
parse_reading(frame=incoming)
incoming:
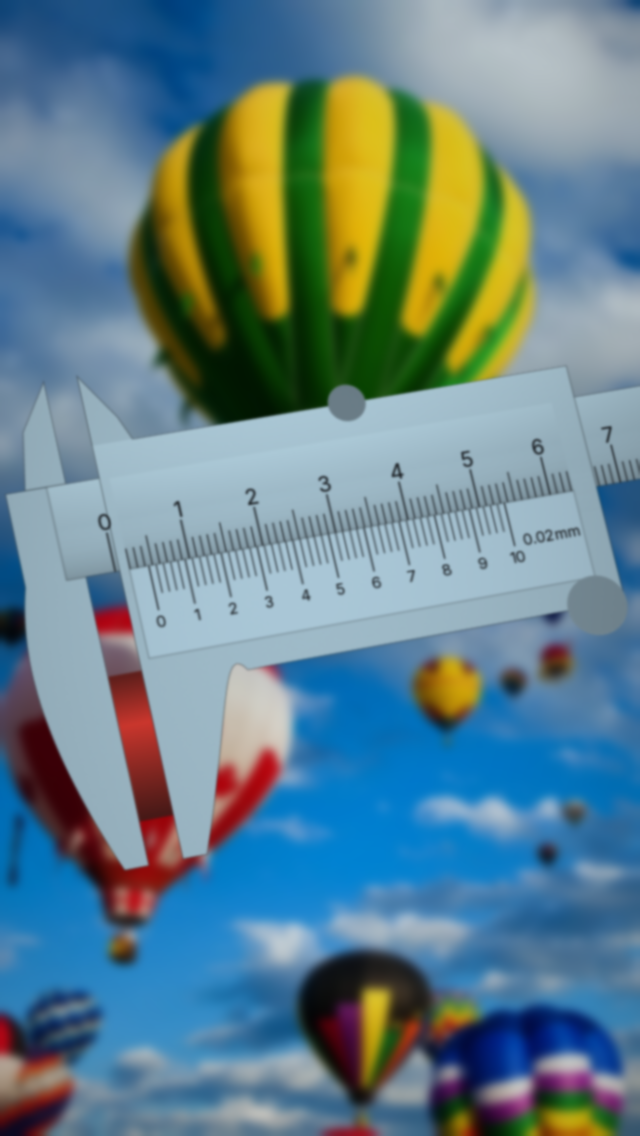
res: {"value": 4.5, "unit": "mm"}
